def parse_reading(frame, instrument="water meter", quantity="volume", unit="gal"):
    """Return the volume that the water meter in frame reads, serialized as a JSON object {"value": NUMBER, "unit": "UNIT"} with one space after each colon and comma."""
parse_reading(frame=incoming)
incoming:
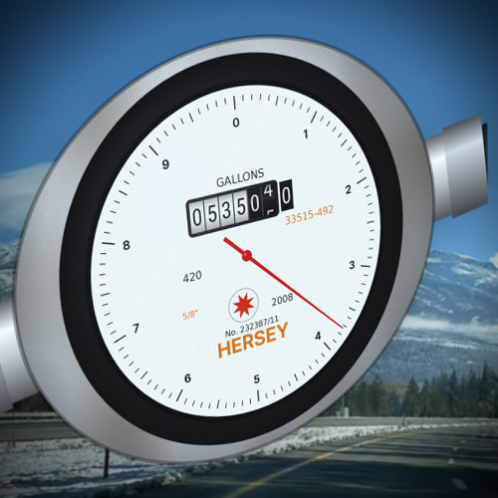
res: {"value": 535043.7, "unit": "gal"}
